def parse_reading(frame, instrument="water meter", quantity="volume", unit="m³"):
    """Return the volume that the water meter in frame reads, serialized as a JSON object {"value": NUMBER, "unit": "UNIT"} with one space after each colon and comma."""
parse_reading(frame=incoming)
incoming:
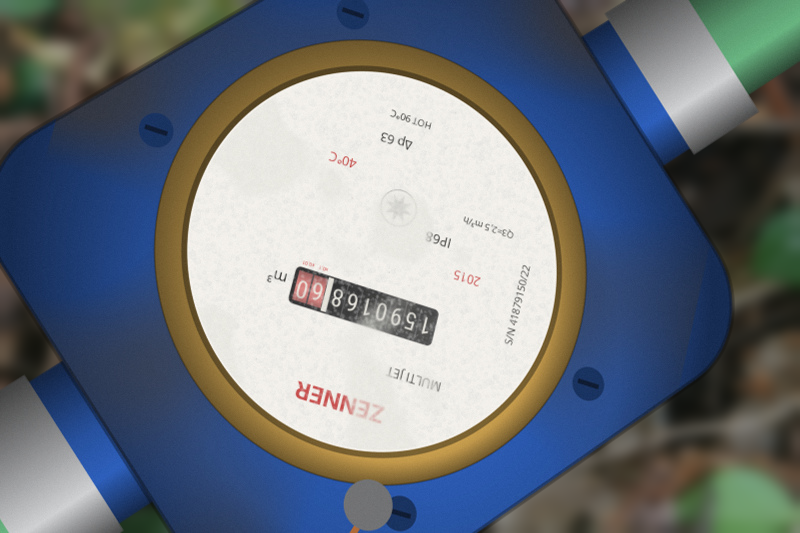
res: {"value": 1590168.60, "unit": "m³"}
